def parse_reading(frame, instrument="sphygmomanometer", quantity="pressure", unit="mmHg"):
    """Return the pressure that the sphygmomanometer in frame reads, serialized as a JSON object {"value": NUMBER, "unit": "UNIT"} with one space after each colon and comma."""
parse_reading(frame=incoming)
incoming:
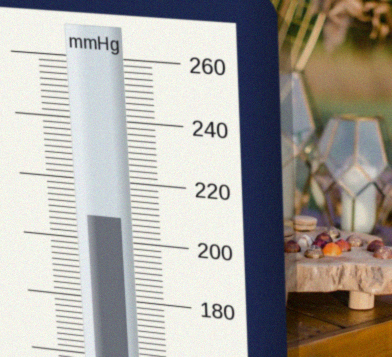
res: {"value": 208, "unit": "mmHg"}
